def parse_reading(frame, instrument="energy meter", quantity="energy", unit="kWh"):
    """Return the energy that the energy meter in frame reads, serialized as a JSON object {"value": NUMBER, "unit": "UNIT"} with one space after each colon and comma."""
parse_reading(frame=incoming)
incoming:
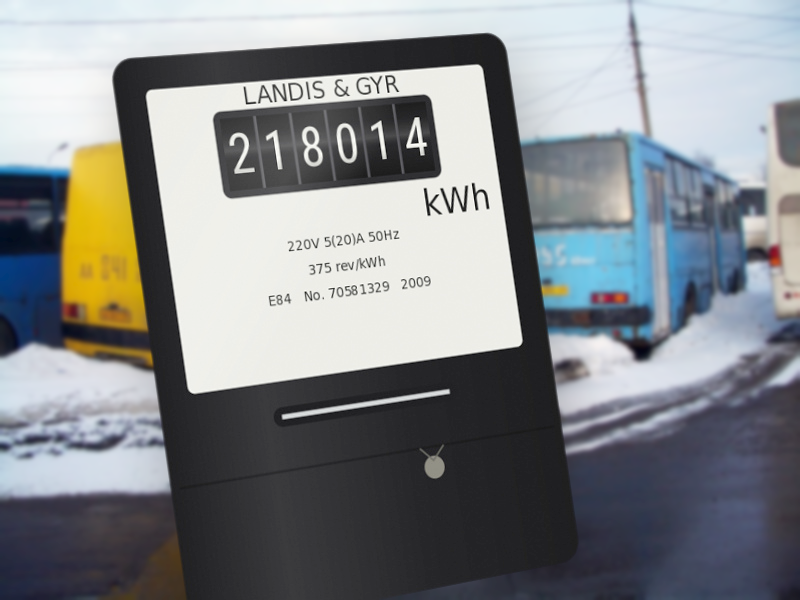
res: {"value": 218014, "unit": "kWh"}
